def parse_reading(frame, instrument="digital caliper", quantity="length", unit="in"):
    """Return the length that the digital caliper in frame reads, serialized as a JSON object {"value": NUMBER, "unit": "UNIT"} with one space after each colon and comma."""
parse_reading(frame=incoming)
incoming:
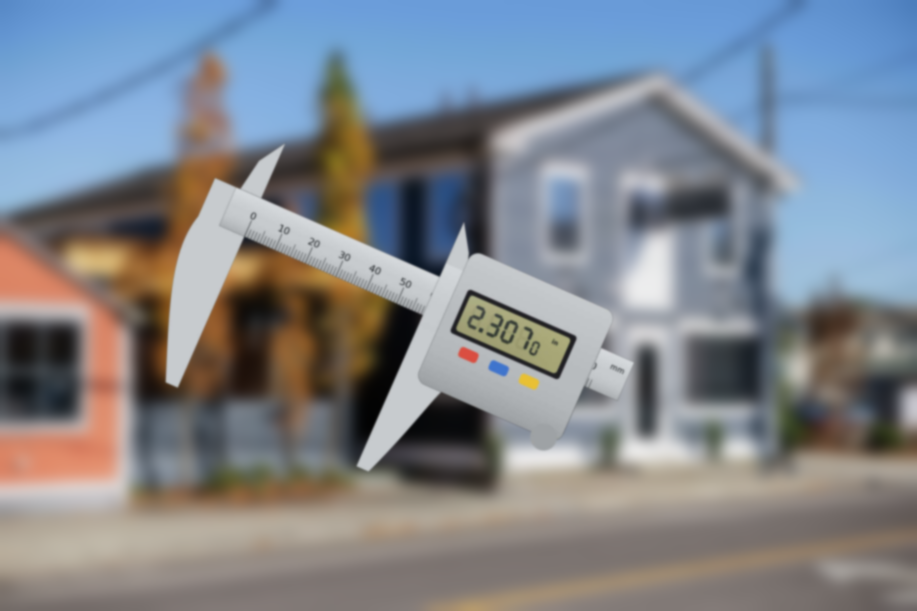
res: {"value": 2.3070, "unit": "in"}
